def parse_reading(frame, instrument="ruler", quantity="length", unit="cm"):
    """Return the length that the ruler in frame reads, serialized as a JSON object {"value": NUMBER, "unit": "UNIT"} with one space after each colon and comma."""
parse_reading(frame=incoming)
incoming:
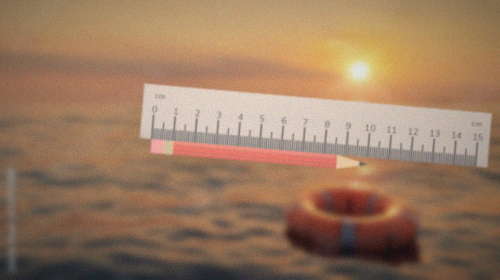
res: {"value": 10, "unit": "cm"}
